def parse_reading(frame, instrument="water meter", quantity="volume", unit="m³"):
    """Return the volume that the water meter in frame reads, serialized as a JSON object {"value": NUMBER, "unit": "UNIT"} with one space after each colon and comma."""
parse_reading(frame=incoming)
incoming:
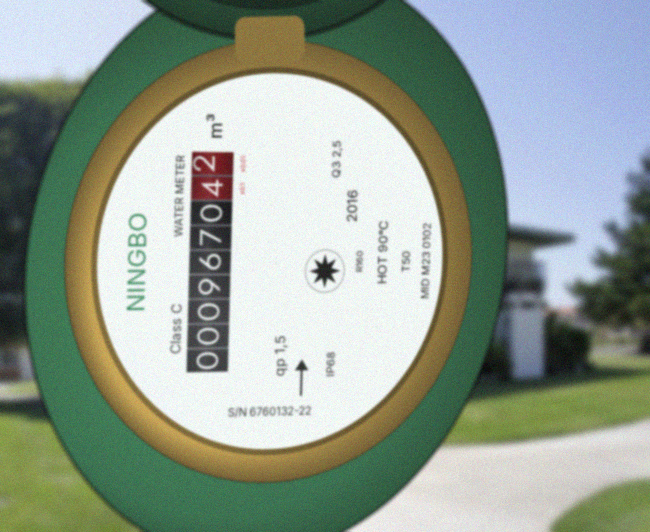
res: {"value": 9670.42, "unit": "m³"}
